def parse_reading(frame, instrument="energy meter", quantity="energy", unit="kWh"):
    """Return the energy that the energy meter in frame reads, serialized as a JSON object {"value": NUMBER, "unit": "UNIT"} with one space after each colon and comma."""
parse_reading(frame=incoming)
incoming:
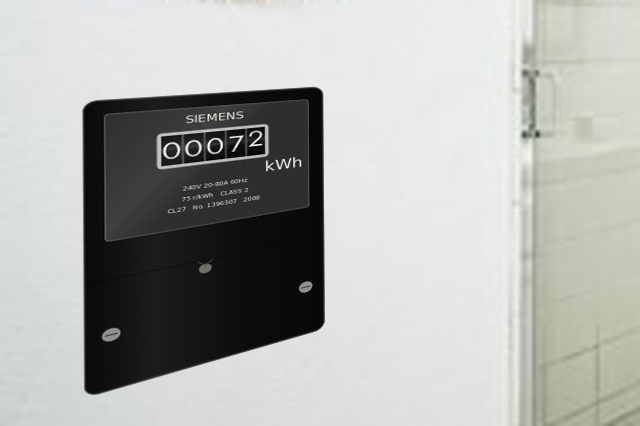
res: {"value": 72, "unit": "kWh"}
